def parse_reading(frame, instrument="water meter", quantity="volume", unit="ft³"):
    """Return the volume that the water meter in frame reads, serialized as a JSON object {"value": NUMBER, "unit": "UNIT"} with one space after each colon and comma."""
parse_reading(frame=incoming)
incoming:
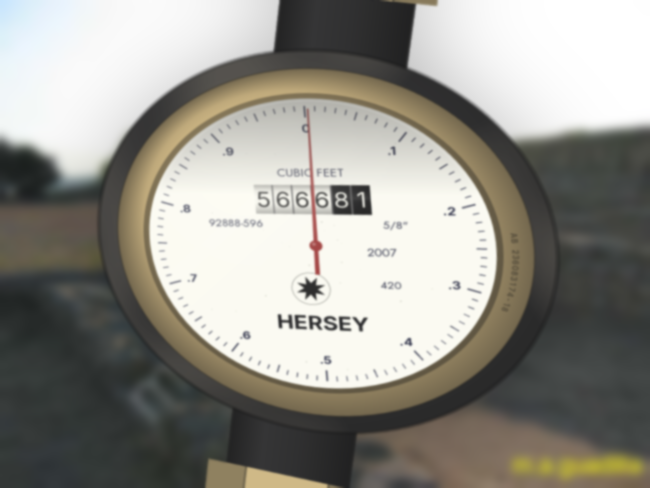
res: {"value": 566681.00, "unit": "ft³"}
